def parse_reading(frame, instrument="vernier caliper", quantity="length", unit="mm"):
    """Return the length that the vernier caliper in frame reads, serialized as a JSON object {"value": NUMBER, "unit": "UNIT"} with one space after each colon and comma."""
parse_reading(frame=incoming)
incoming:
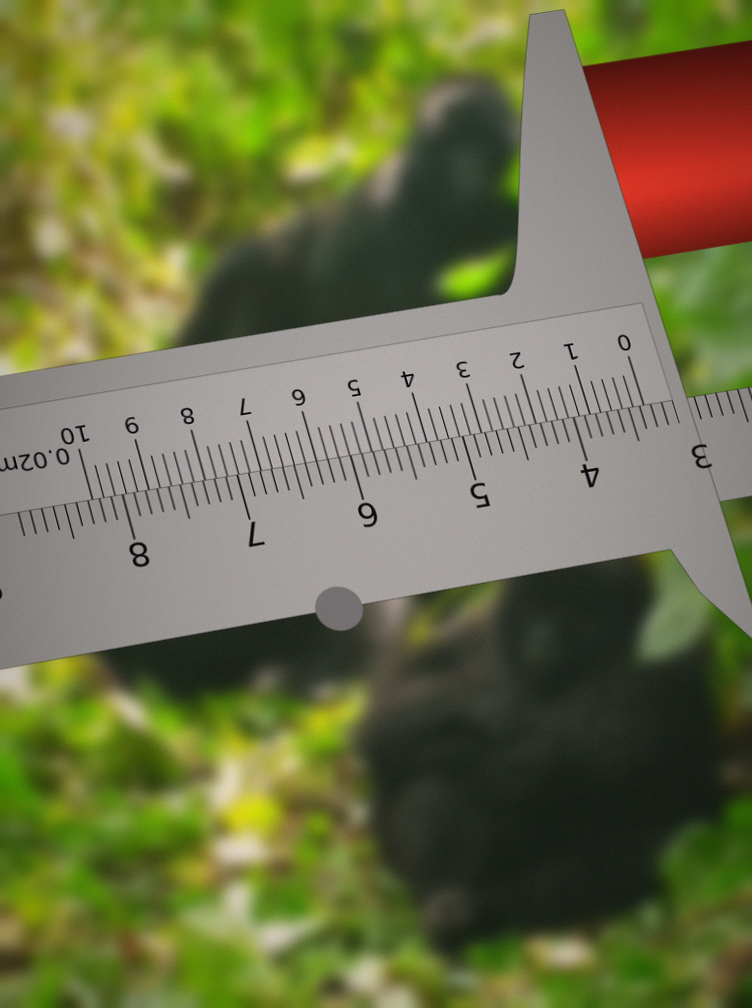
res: {"value": 33.6, "unit": "mm"}
